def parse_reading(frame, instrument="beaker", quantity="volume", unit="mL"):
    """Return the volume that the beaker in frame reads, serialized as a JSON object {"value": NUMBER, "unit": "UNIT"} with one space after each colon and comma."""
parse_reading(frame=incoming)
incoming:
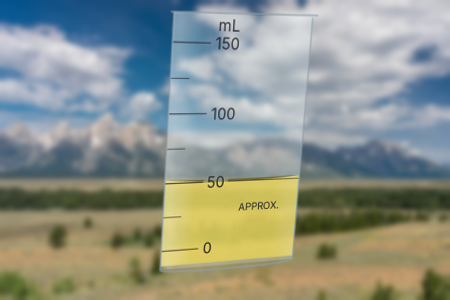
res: {"value": 50, "unit": "mL"}
